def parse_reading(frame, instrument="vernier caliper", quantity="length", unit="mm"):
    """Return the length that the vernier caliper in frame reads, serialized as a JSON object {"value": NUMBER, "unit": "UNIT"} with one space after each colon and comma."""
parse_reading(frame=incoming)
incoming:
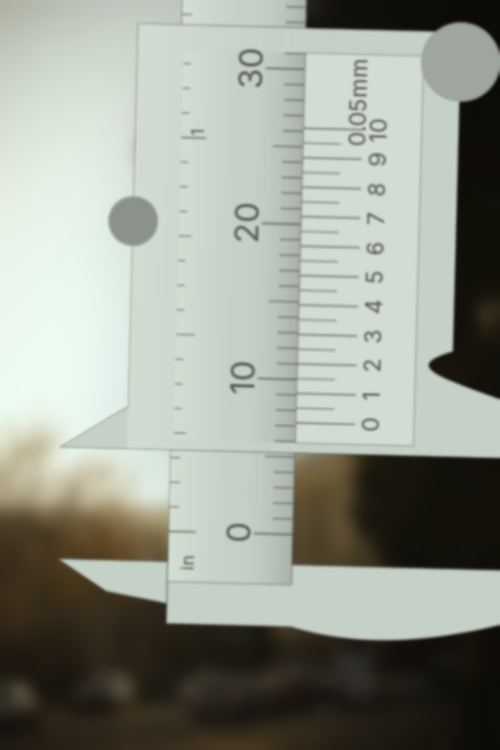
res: {"value": 7.2, "unit": "mm"}
